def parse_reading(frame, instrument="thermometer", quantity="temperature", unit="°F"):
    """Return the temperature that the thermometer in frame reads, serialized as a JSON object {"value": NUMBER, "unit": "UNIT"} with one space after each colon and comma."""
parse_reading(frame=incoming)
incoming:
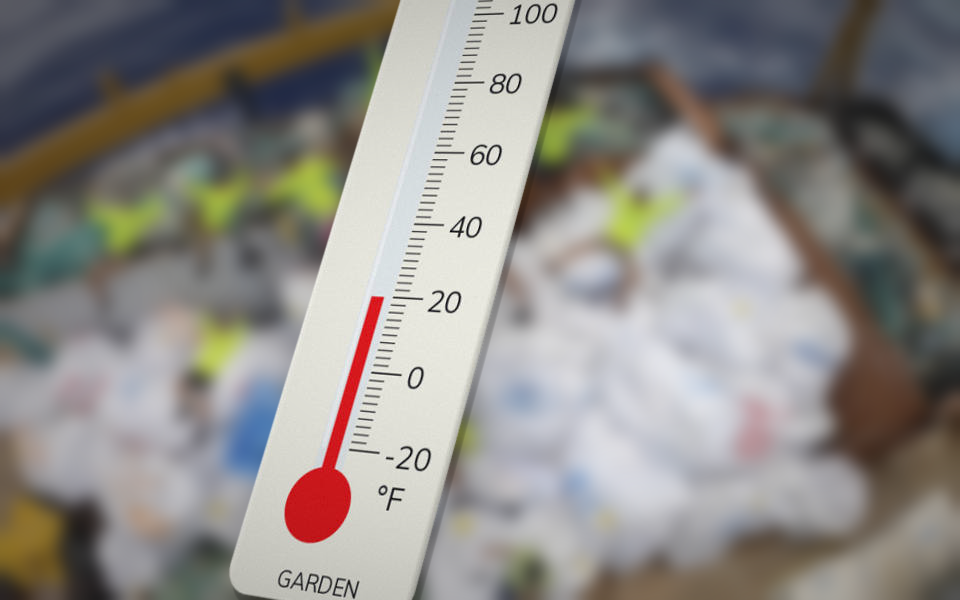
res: {"value": 20, "unit": "°F"}
